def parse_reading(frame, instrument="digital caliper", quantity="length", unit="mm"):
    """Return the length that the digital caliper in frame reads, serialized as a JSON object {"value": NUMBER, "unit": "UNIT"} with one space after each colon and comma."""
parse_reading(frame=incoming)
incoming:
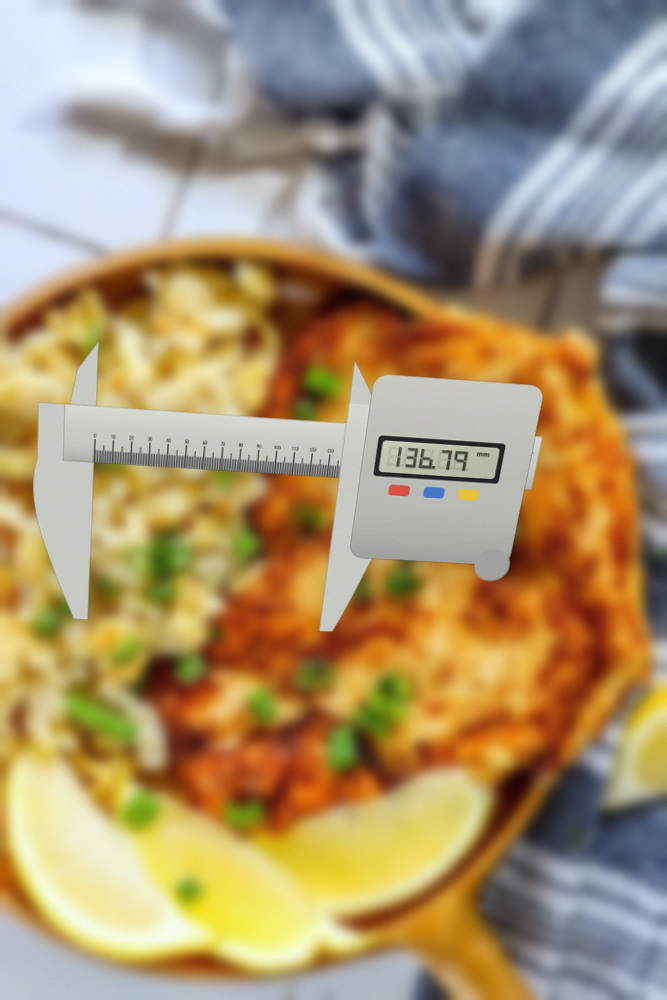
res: {"value": 136.79, "unit": "mm"}
